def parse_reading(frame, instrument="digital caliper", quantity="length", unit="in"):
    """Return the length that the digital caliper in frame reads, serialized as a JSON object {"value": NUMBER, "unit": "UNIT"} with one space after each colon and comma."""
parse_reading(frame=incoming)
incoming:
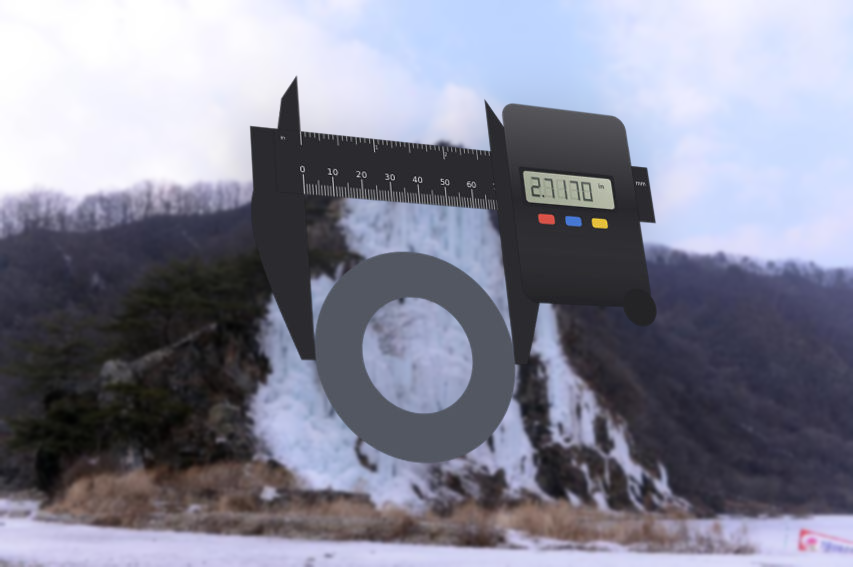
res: {"value": 2.7170, "unit": "in"}
